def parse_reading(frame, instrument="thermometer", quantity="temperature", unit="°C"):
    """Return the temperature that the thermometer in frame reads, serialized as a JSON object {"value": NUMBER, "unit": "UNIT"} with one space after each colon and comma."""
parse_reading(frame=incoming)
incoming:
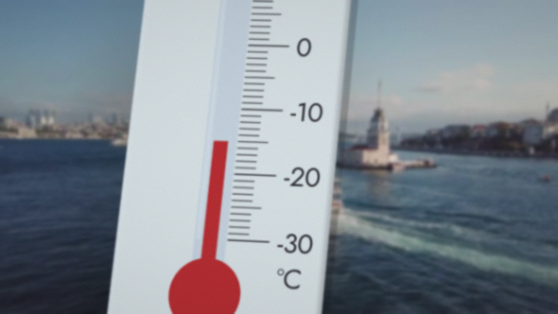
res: {"value": -15, "unit": "°C"}
